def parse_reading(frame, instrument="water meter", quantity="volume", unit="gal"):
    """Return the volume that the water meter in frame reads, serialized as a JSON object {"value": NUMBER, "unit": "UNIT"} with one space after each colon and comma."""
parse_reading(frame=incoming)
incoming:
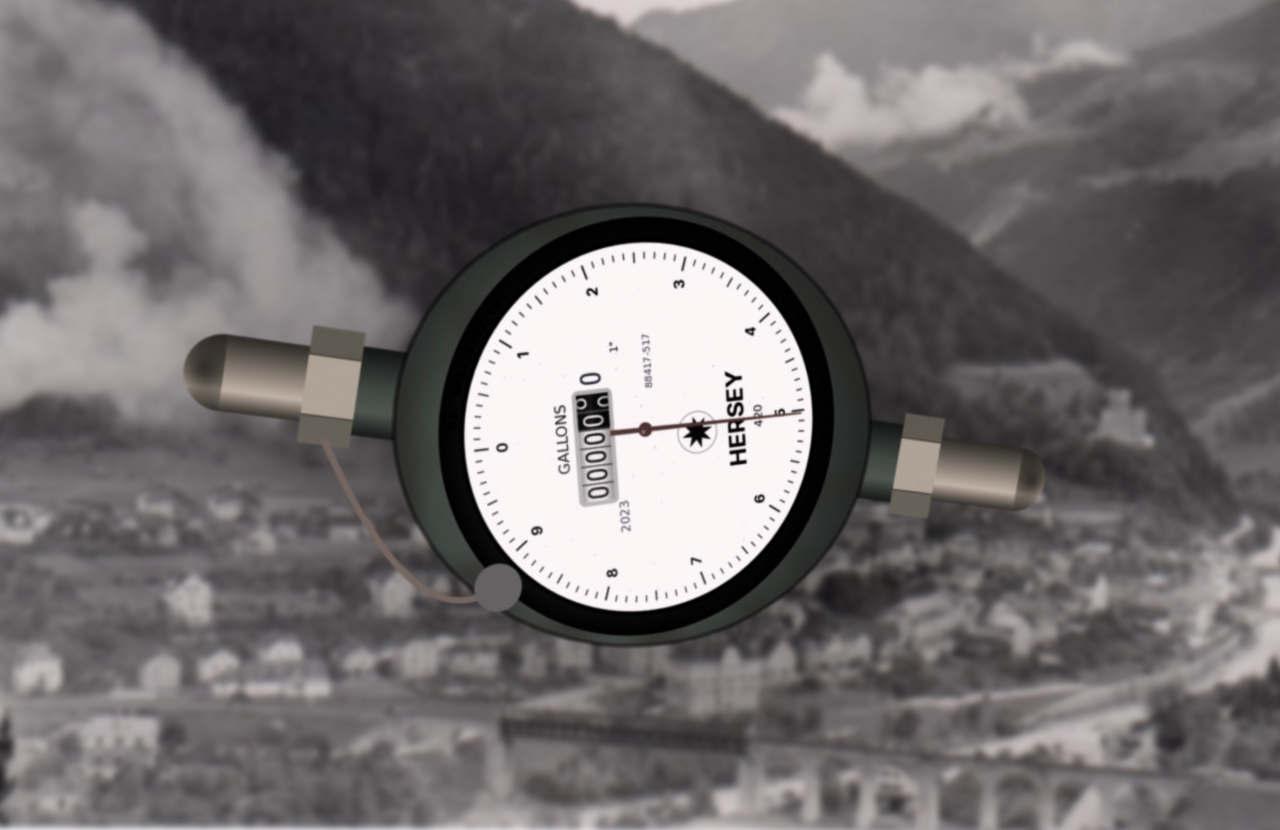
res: {"value": 85.0, "unit": "gal"}
